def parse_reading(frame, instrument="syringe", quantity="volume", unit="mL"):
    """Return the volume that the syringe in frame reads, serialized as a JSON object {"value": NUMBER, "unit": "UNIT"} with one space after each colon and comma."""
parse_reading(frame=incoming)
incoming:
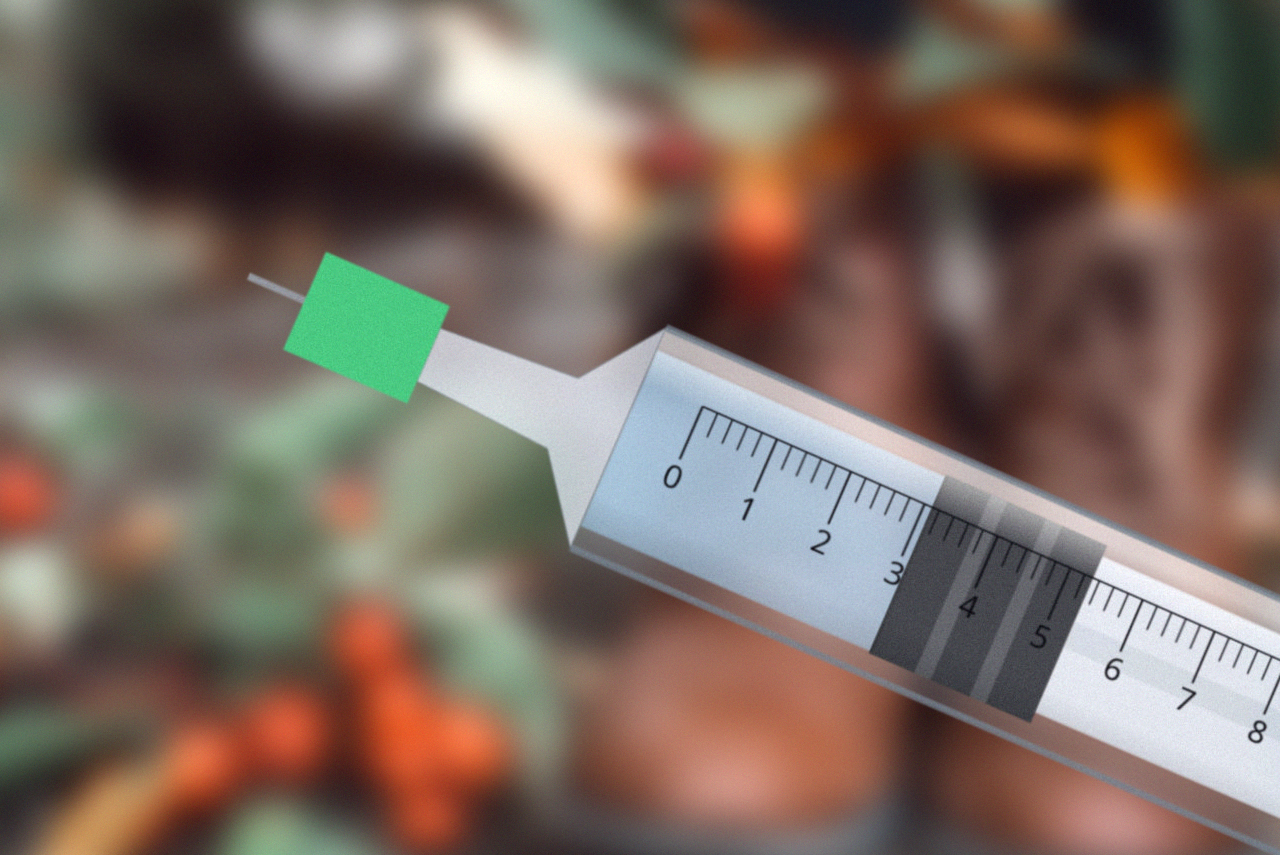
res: {"value": 3.1, "unit": "mL"}
